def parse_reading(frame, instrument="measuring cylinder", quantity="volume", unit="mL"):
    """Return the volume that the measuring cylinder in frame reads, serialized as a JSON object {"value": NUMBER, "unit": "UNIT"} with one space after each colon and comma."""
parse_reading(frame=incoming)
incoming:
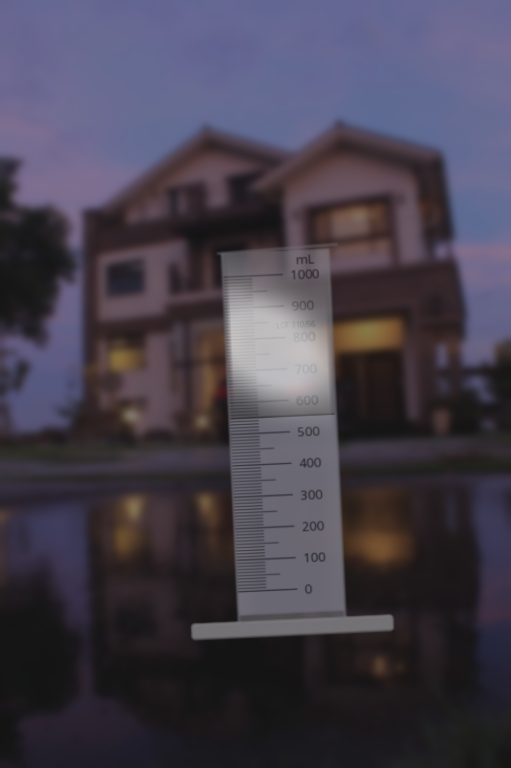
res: {"value": 550, "unit": "mL"}
